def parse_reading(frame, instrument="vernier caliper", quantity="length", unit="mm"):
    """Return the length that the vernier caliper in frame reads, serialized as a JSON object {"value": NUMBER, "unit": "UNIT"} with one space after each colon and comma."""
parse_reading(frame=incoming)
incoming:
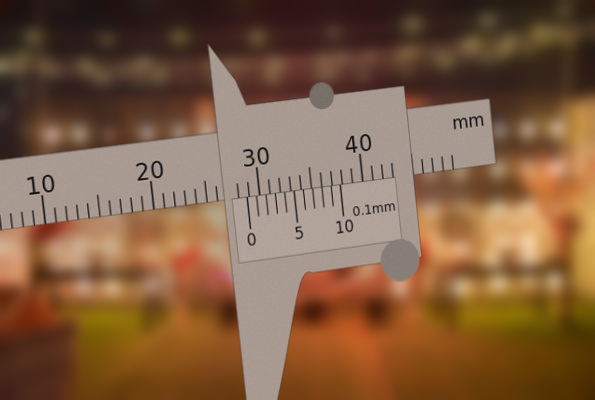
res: {"value": 28.8, "unit": "mm"}
